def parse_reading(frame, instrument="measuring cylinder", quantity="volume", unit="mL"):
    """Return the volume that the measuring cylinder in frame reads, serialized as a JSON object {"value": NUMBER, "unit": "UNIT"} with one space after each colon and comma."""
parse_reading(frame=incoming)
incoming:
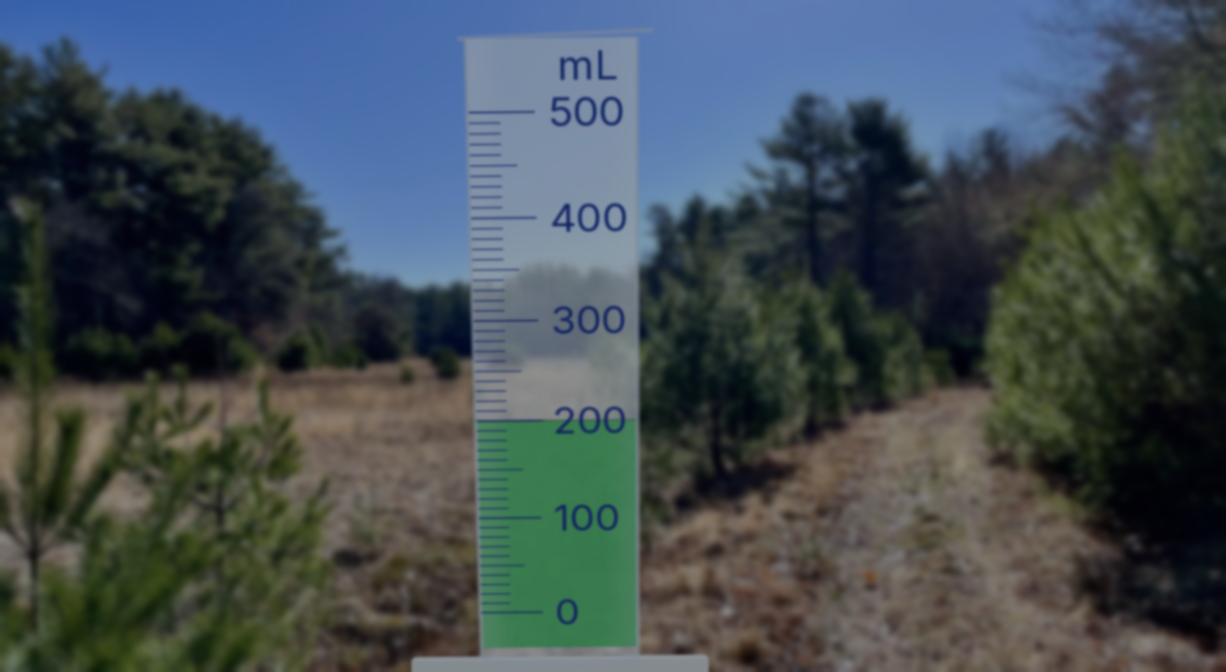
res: {"value": 200, "unit": "mL"}
